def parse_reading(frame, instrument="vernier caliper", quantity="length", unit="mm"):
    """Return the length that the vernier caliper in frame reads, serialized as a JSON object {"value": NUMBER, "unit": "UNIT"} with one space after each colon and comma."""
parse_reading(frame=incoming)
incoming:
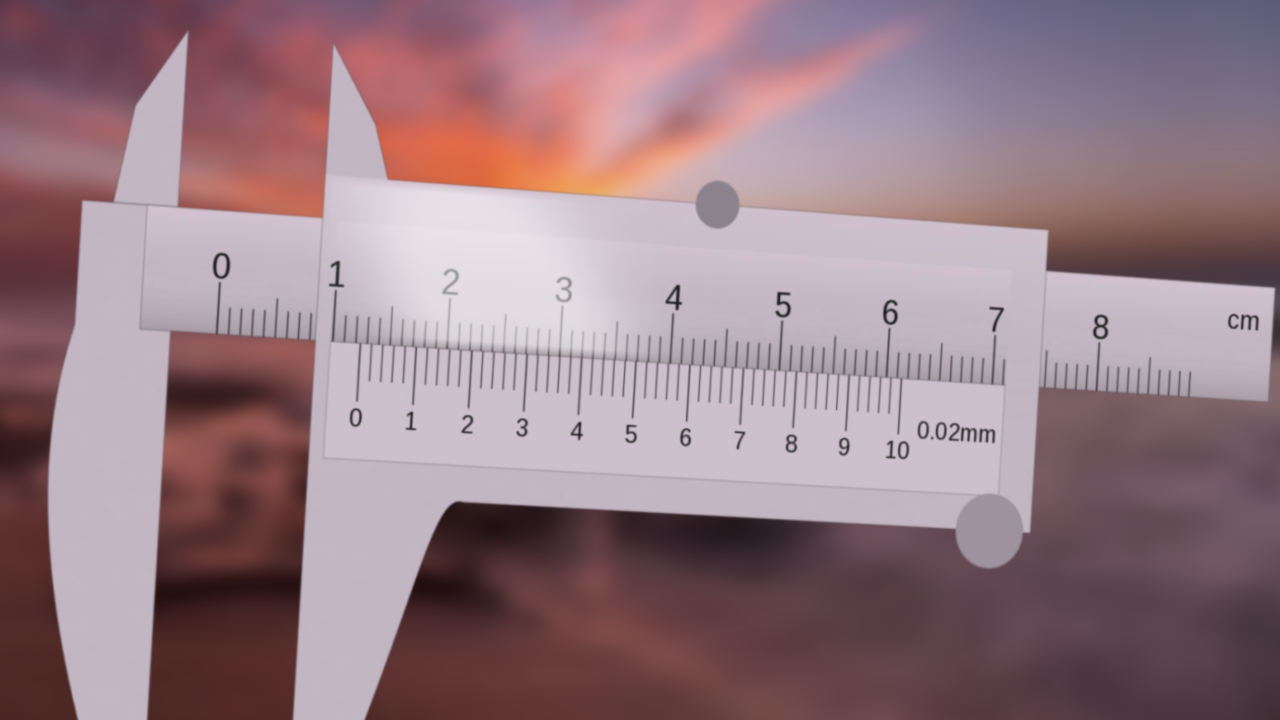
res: {"value": 12.4, "unit": "mm"}
